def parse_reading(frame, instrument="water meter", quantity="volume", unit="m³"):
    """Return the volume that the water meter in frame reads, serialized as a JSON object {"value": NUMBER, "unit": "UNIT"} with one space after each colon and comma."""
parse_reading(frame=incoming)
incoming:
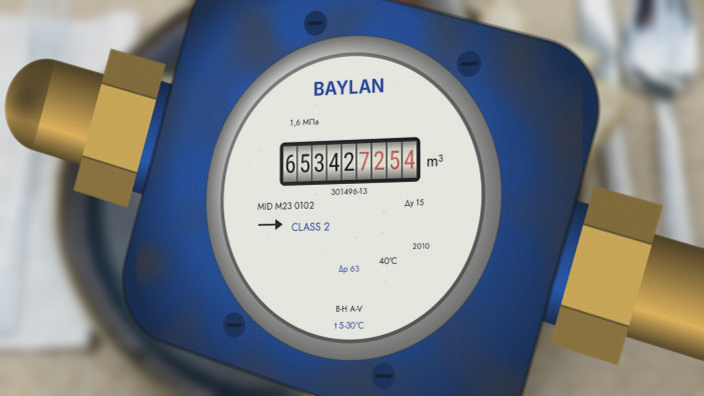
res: {"value": 65342.7254, "unit": "m³"}
